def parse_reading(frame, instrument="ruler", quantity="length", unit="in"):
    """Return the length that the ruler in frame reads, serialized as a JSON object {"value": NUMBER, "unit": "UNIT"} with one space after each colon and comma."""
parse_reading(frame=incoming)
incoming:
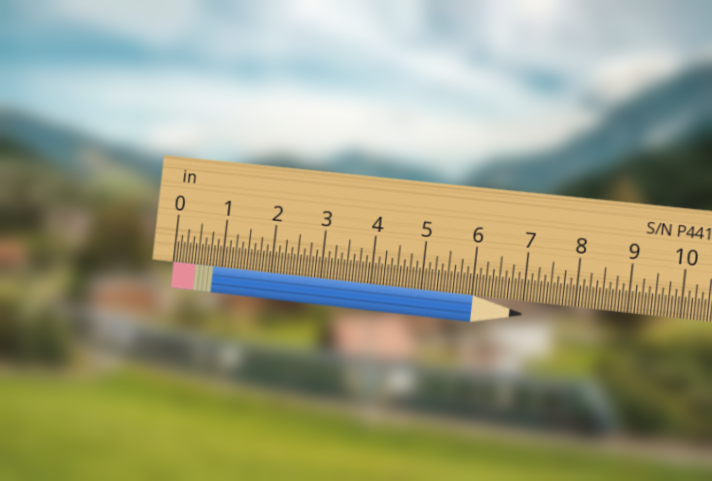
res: {"value": 7, "unit": "in"}
